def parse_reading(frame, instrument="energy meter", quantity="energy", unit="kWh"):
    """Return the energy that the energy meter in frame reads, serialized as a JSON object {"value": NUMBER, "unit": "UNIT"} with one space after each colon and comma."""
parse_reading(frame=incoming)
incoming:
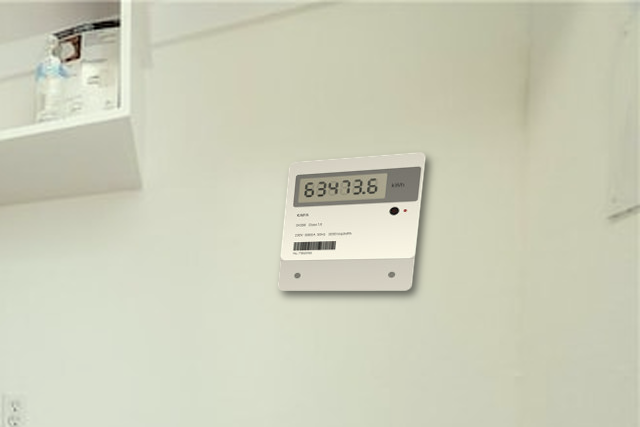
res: {"value": 63473.6, "unit": "kWh"}
